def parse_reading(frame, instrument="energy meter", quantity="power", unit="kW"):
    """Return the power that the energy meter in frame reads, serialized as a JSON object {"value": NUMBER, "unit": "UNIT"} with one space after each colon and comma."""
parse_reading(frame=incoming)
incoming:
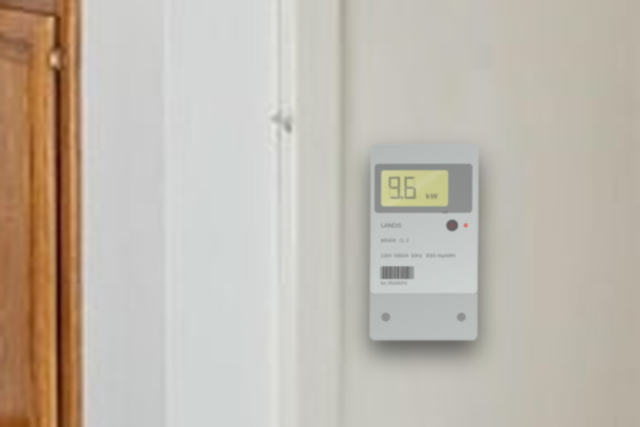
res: {"value": 9.6, "unit": "kW"}
